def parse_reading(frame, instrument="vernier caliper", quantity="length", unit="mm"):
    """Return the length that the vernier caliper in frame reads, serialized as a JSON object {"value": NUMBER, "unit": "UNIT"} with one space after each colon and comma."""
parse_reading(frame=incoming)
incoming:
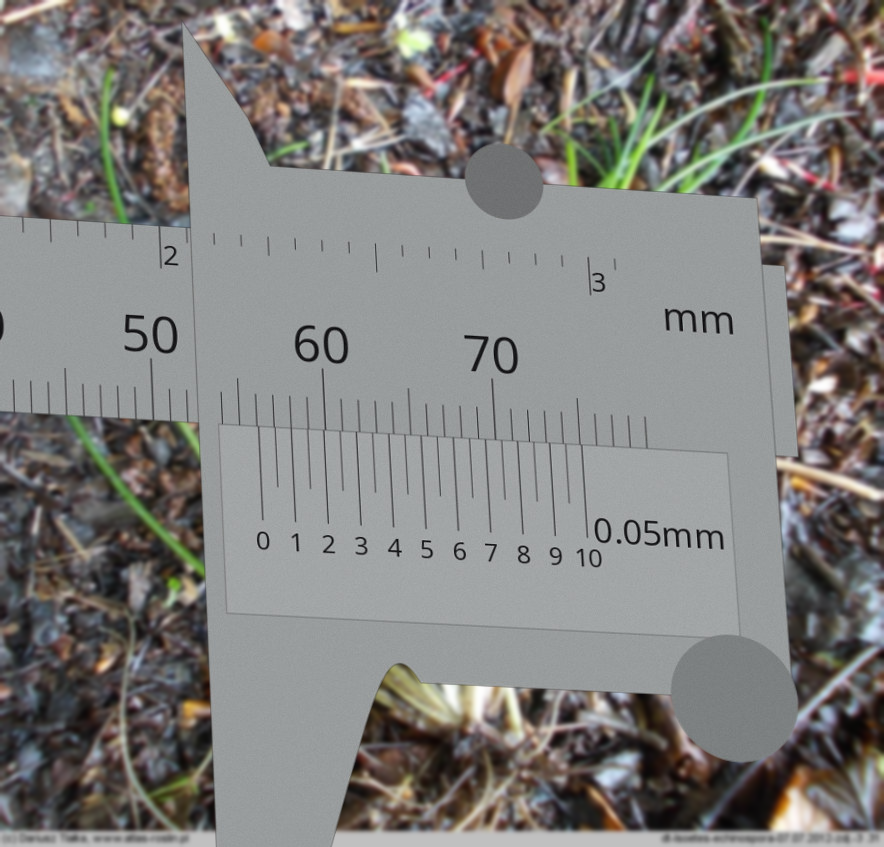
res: {"value": 56.1, "unit": "mm"}
